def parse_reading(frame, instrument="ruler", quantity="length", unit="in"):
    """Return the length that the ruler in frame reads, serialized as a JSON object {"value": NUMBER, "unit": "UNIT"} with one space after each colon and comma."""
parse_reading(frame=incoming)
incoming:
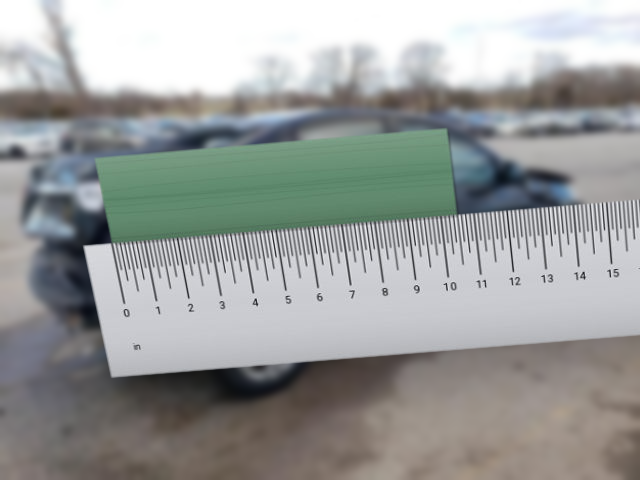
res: {"value": 10.5, "unit": "in"}
